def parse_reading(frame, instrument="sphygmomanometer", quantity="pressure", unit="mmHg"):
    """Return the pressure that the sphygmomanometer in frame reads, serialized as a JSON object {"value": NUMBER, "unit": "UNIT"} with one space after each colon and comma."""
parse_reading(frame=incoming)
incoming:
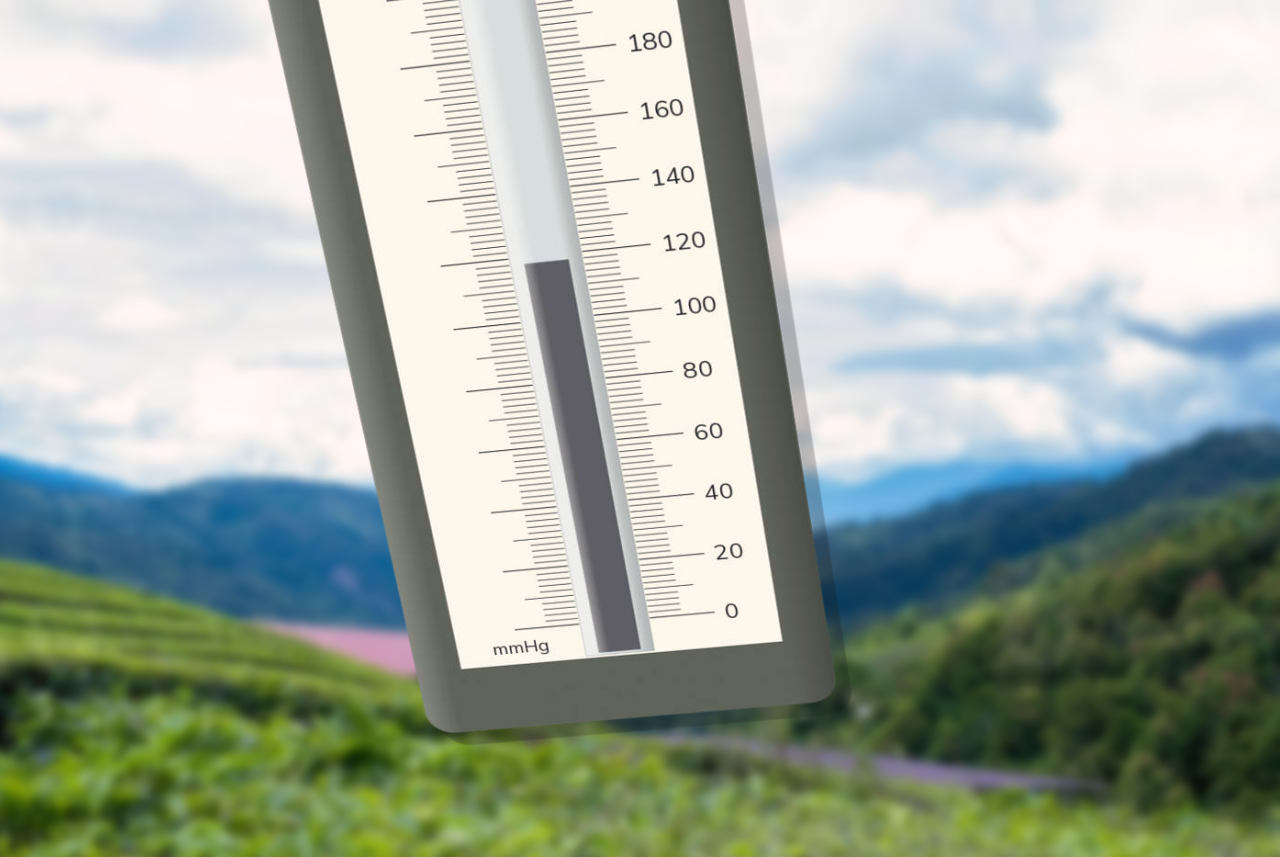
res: {"value": 118, "unit": "mmHg"}
